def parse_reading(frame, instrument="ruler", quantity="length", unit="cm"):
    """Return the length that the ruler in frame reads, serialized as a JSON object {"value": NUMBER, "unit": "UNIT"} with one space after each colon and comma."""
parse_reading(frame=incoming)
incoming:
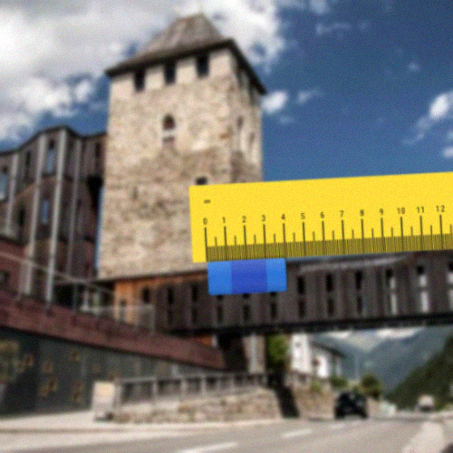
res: {"value": 4, "unit": "cm"}
